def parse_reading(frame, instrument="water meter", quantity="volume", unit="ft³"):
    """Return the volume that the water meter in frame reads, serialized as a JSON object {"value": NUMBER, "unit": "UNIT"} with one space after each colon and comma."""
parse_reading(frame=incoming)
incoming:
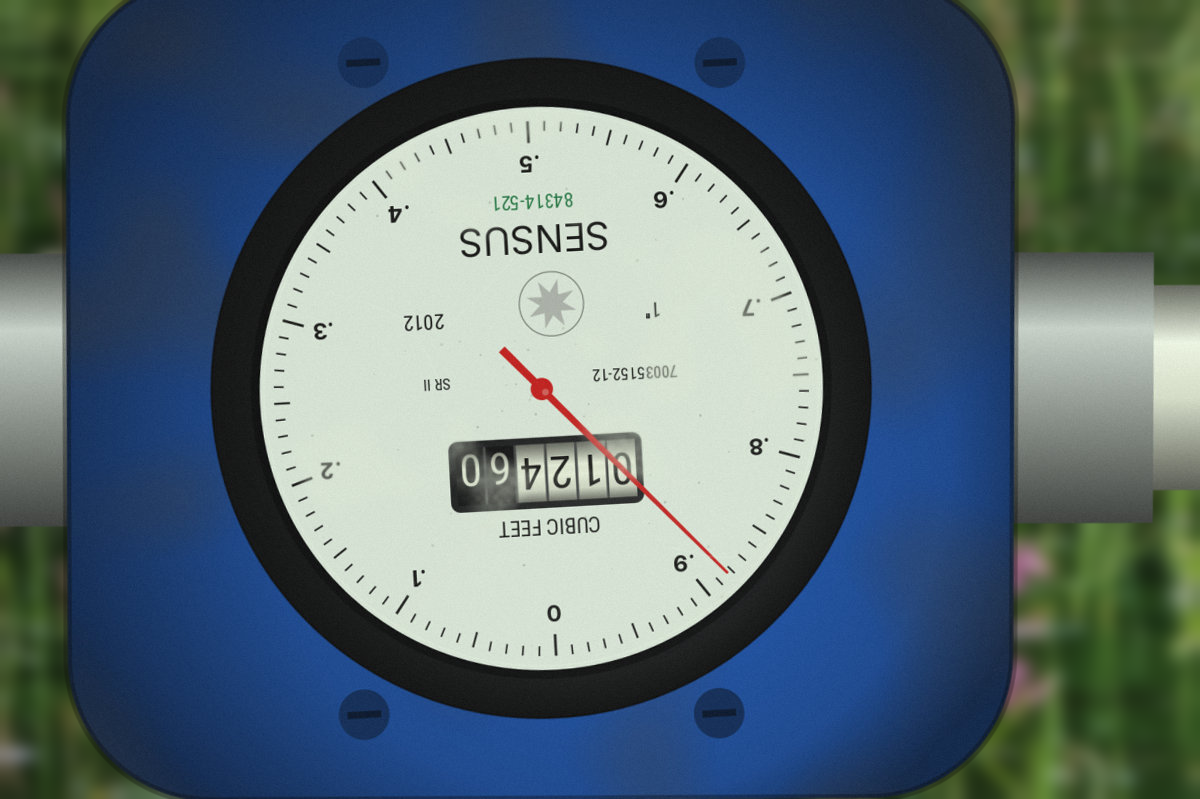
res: {"value": 12459.88, "unit": "ft³"}
